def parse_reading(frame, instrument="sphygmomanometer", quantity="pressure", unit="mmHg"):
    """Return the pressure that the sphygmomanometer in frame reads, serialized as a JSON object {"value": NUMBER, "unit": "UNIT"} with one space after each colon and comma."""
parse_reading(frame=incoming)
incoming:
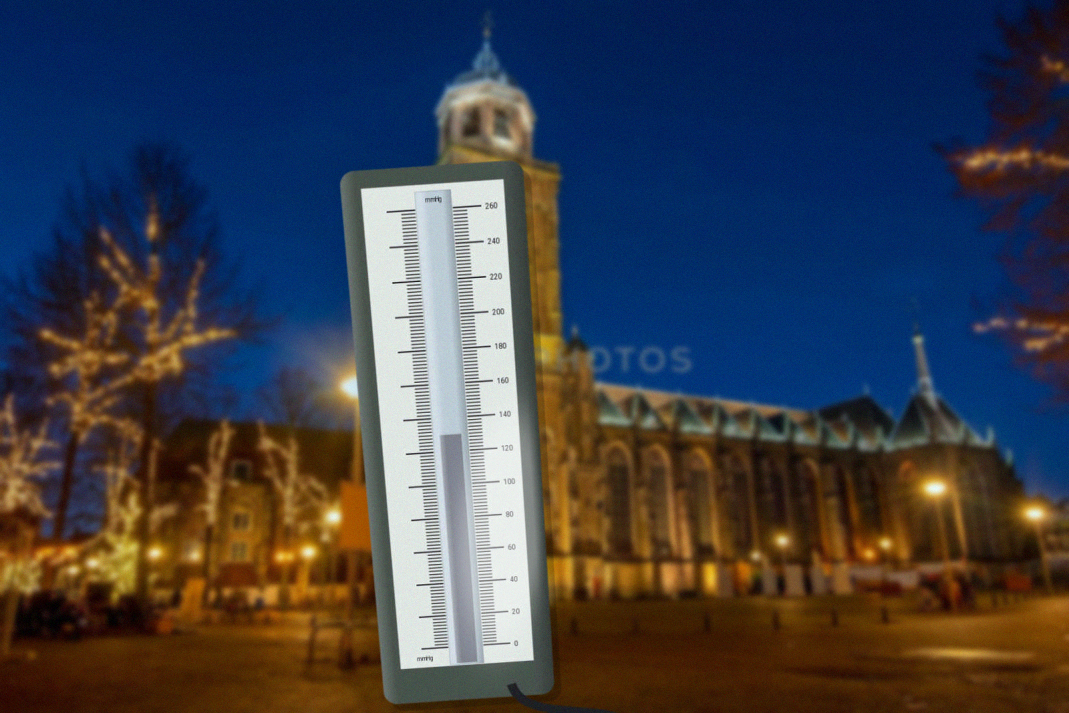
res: {"value": 130, "unit": "mmHg"}
